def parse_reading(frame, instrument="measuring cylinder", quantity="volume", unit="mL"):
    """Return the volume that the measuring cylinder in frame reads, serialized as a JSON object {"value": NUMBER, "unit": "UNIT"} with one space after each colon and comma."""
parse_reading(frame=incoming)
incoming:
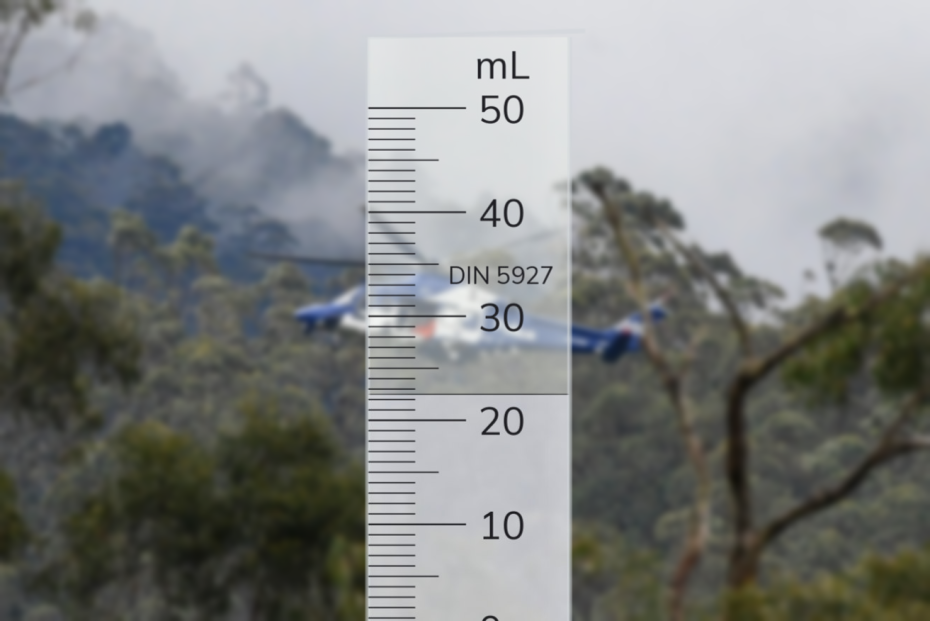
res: {"value": 22.5, "unit": "mL"}
